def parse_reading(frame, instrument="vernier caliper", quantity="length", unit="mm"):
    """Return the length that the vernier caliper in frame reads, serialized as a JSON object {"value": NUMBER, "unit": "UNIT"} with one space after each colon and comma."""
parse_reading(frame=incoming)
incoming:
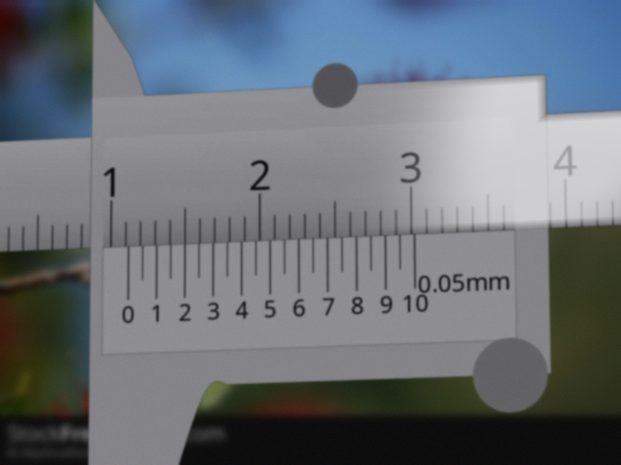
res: {"value": 11.2, "unit": "mm"}
